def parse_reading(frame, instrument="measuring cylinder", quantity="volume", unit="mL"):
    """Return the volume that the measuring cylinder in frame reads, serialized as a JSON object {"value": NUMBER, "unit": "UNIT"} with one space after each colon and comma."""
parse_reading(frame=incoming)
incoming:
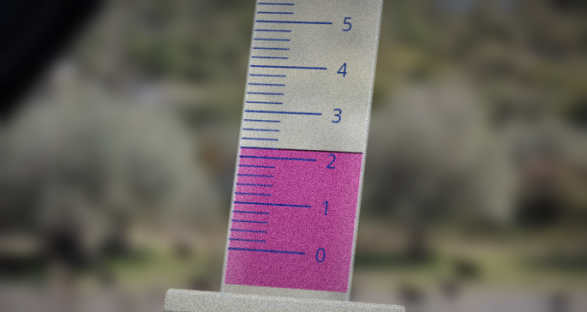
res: {"value": 2.2, "unit": "mL"}
